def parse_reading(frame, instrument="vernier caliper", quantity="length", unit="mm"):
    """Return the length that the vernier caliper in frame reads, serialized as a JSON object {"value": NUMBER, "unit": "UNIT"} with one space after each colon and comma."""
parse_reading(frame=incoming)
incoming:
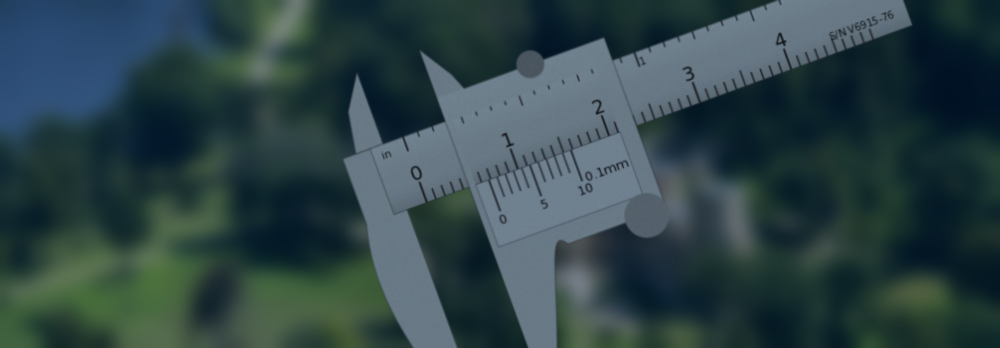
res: {"value": 6.8, "unit": "mm"}
